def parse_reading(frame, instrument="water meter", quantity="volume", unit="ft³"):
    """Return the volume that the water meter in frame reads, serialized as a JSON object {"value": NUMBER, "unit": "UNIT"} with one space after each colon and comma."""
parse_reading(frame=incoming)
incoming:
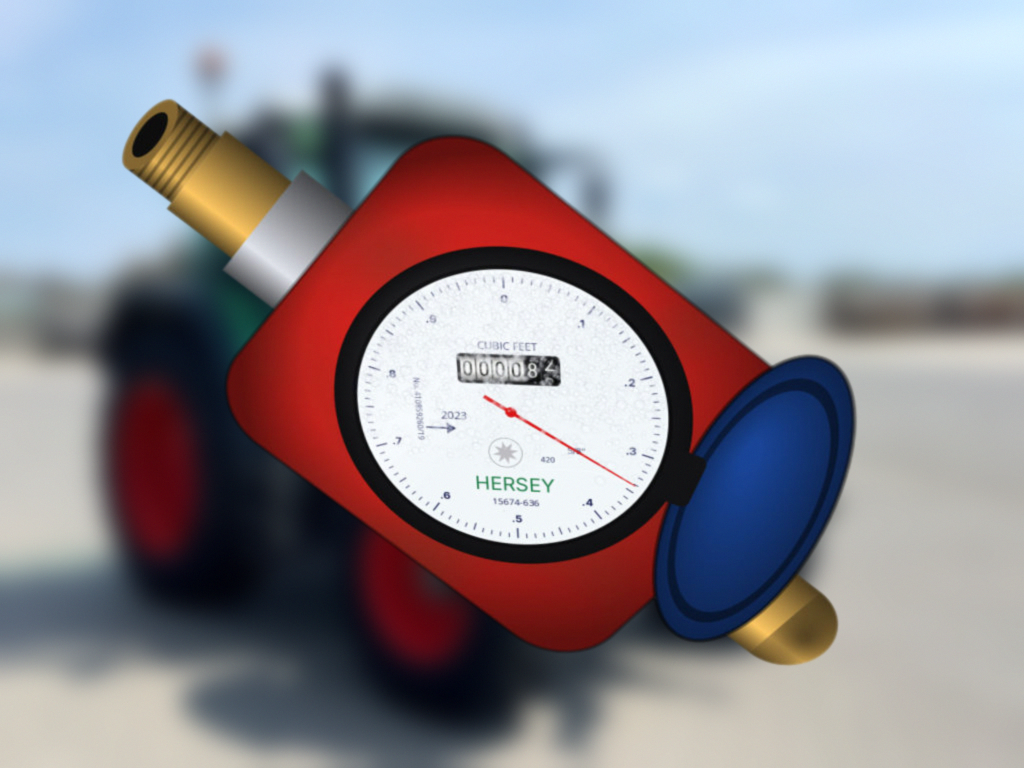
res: {"value": 82.34, "unit": "ft³"}
